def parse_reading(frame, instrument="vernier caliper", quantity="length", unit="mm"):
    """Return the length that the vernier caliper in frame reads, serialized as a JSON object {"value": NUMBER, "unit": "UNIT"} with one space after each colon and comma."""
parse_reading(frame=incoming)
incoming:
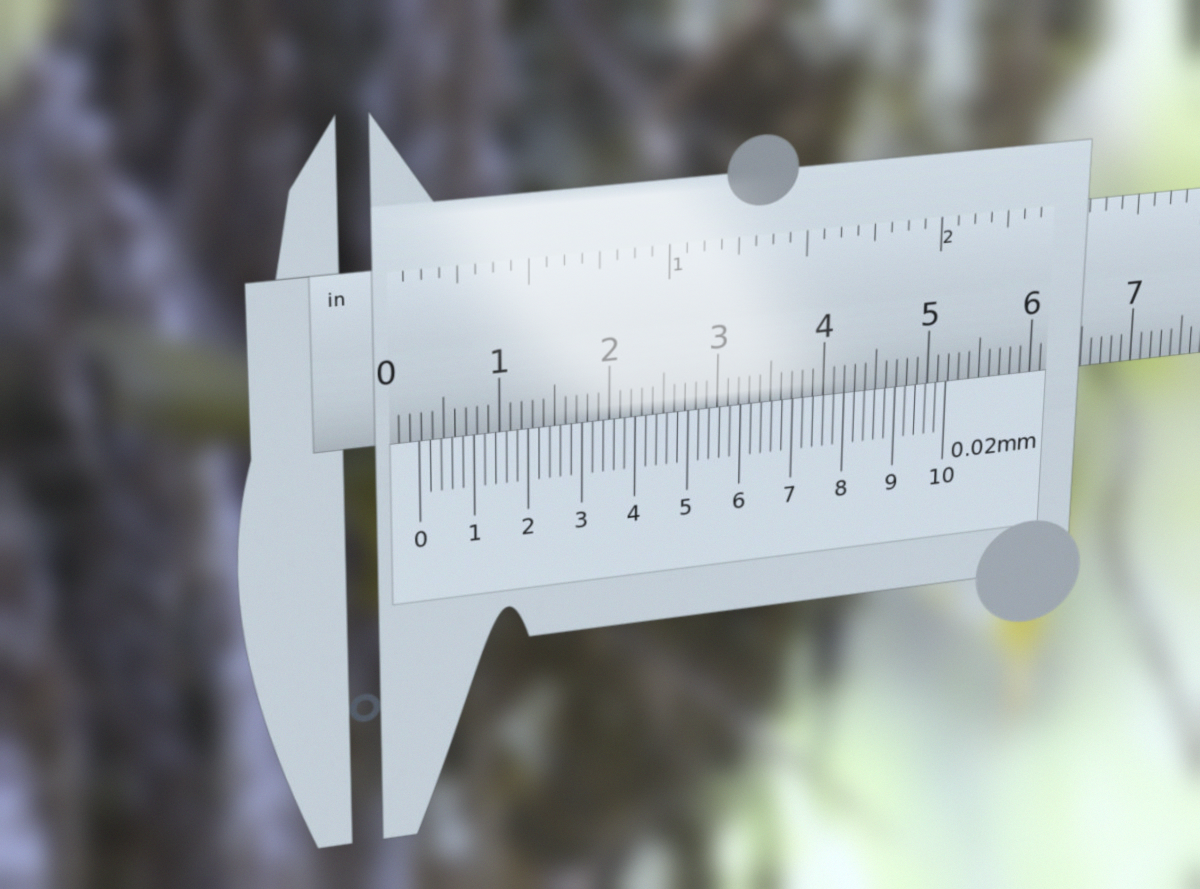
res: {"value": 2.8, "unit": "mm"}
